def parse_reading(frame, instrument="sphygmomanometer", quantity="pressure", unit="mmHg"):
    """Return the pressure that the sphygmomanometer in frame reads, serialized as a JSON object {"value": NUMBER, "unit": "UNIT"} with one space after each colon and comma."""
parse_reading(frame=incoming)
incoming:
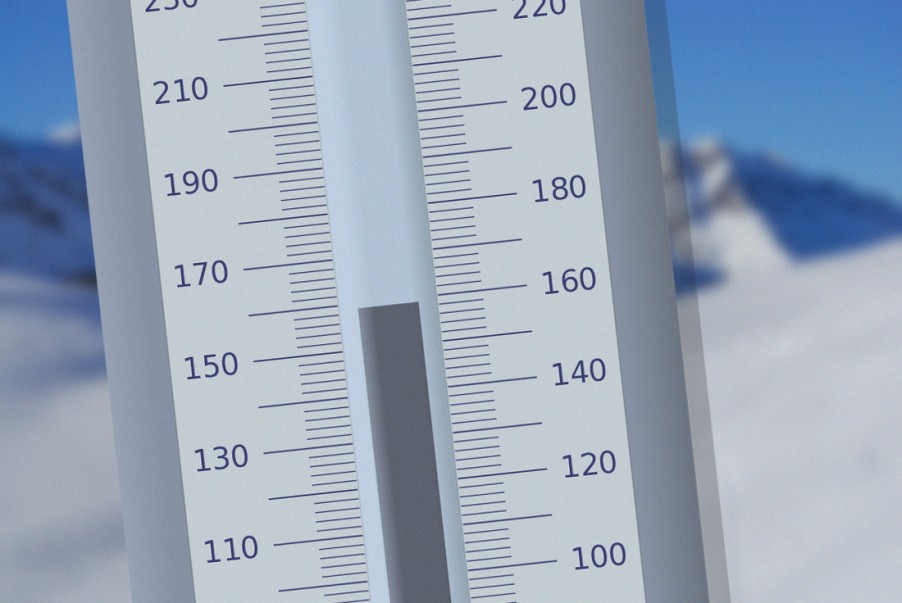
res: {"value": 159, "unit": "mmHg"}
